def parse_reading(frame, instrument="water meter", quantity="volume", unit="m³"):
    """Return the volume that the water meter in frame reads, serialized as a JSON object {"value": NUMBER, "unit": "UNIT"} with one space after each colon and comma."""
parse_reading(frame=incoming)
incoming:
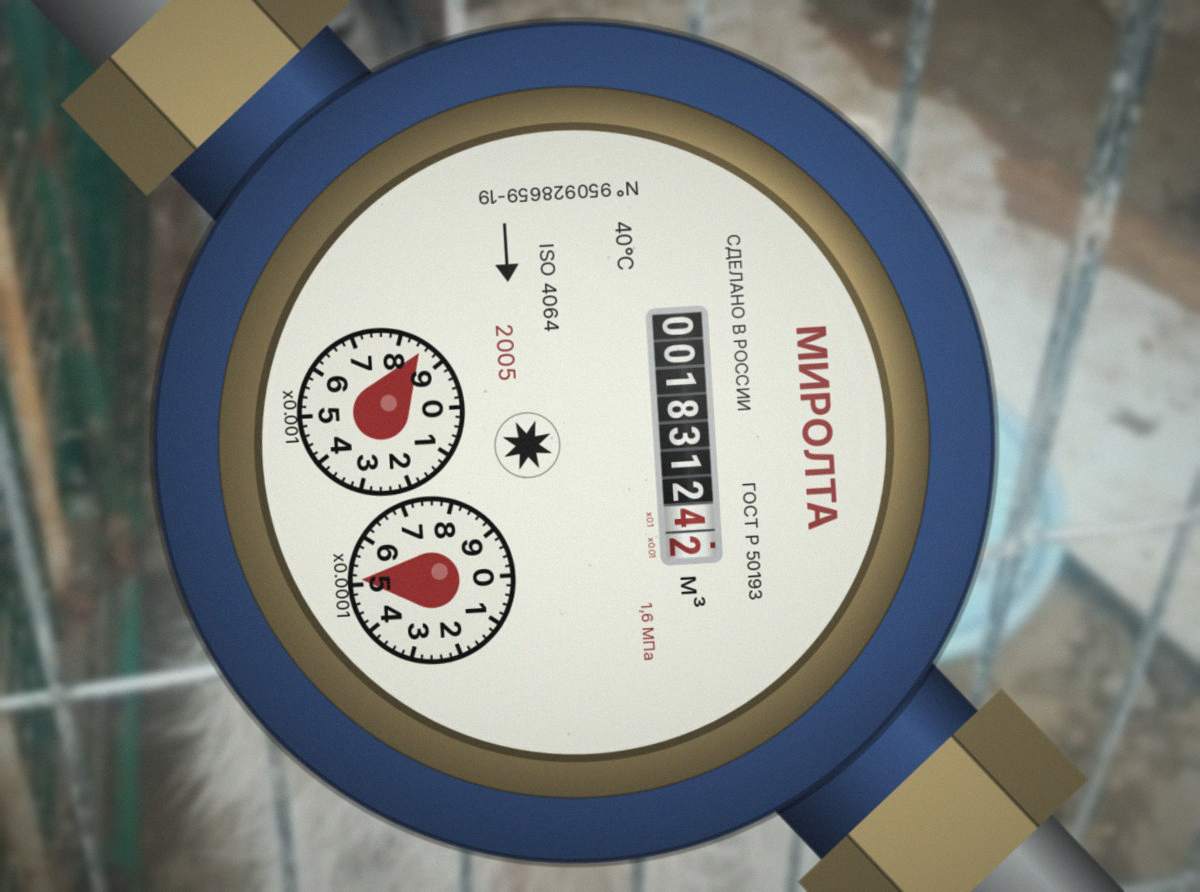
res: {"value": 18312.4185, "unit": "m³"}
